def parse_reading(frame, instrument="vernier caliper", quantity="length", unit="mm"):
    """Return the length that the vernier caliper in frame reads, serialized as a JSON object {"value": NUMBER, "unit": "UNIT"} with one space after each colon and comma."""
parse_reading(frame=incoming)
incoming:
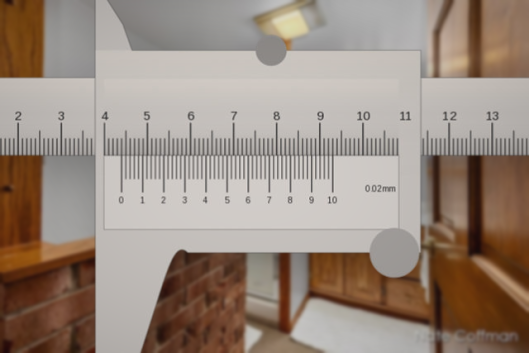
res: {"value": 44.0, "unit": "mm"}
